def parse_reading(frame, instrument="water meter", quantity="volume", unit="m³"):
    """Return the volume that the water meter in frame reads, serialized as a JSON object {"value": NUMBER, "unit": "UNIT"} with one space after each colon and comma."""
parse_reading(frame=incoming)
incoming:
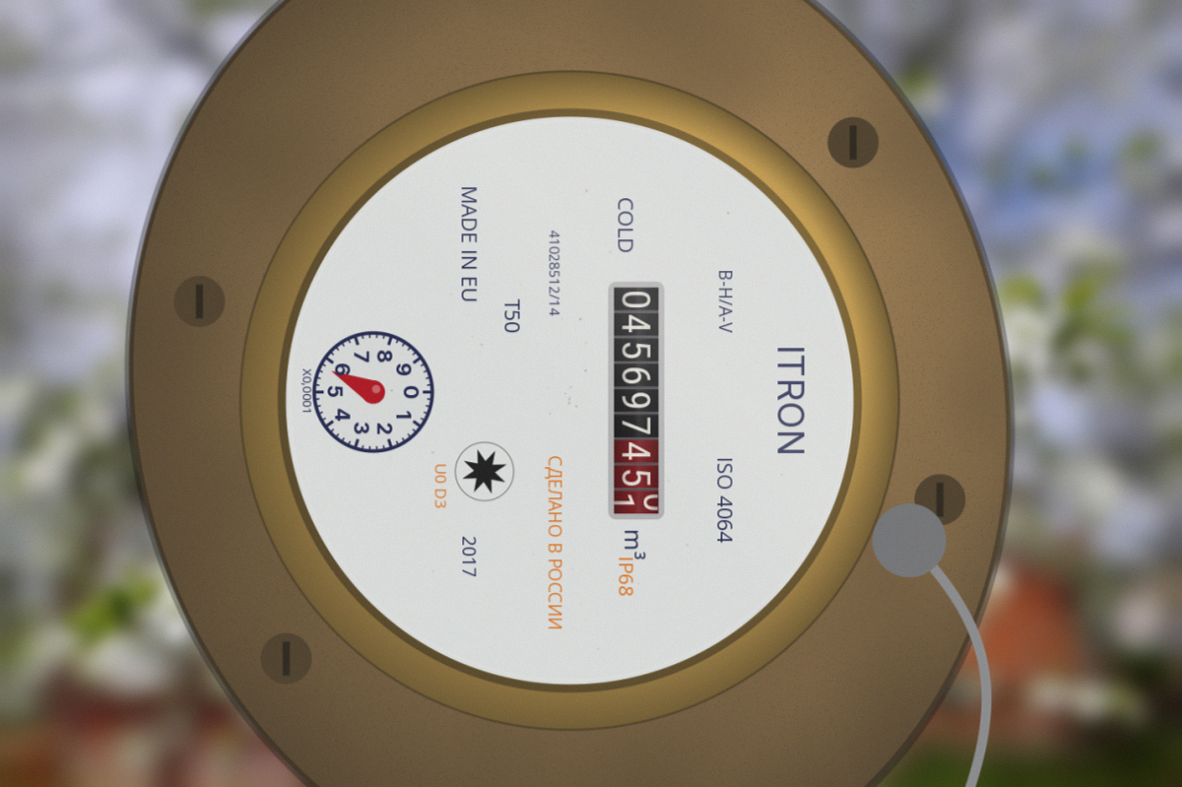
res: {"value": 45697.4505, "unit": "m³"}
